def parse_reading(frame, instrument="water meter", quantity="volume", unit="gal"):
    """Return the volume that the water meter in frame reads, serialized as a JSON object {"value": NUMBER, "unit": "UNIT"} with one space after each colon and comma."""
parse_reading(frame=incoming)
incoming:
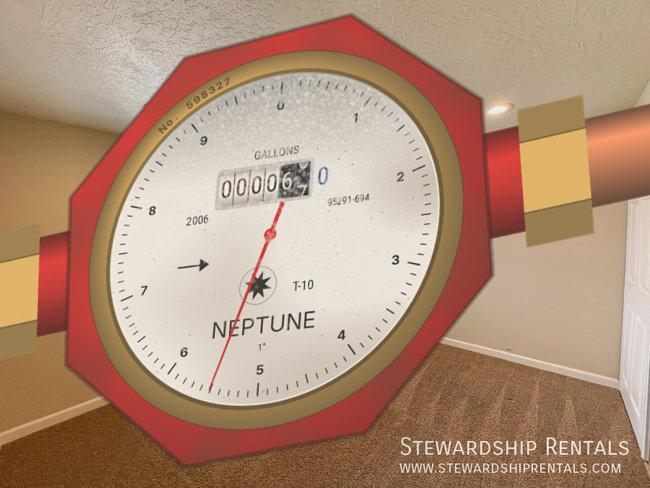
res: {"value": 665.5, "unit": "gal"}
